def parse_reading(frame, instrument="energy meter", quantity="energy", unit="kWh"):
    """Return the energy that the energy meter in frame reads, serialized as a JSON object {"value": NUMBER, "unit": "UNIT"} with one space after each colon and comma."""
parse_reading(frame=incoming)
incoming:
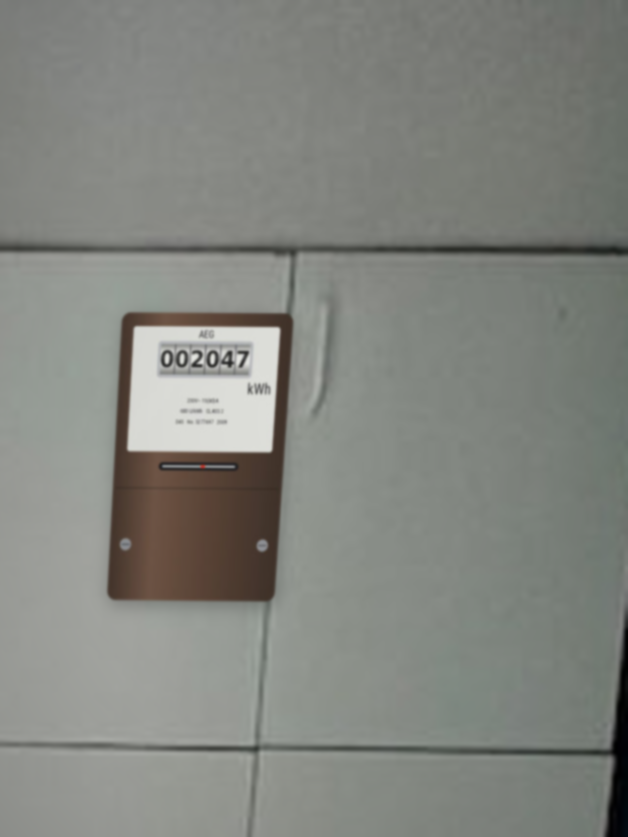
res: {"value": 2047, "unit": "kWh"}
